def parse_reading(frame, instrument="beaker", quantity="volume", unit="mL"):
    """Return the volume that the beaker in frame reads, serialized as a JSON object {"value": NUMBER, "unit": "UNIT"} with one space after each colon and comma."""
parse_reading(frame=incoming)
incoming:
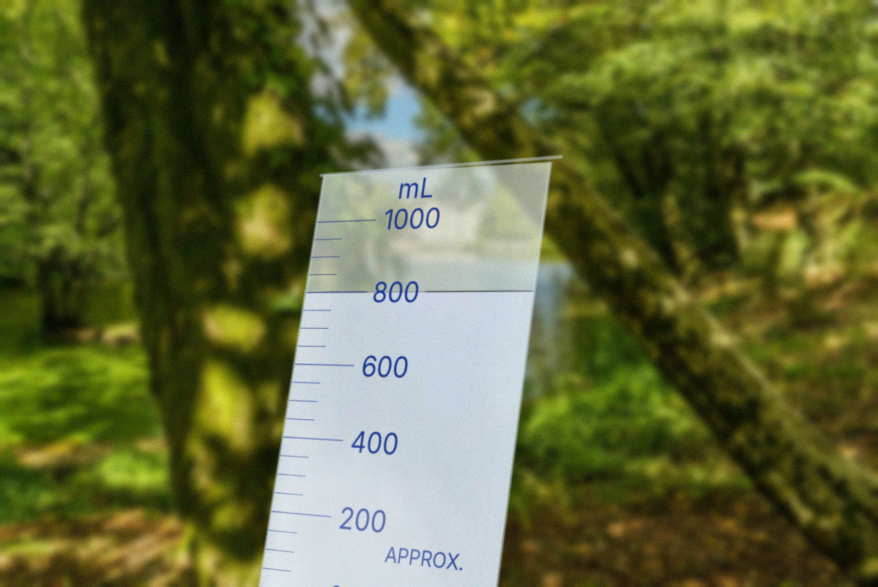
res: {"value": 800, "unit": "mL"}
